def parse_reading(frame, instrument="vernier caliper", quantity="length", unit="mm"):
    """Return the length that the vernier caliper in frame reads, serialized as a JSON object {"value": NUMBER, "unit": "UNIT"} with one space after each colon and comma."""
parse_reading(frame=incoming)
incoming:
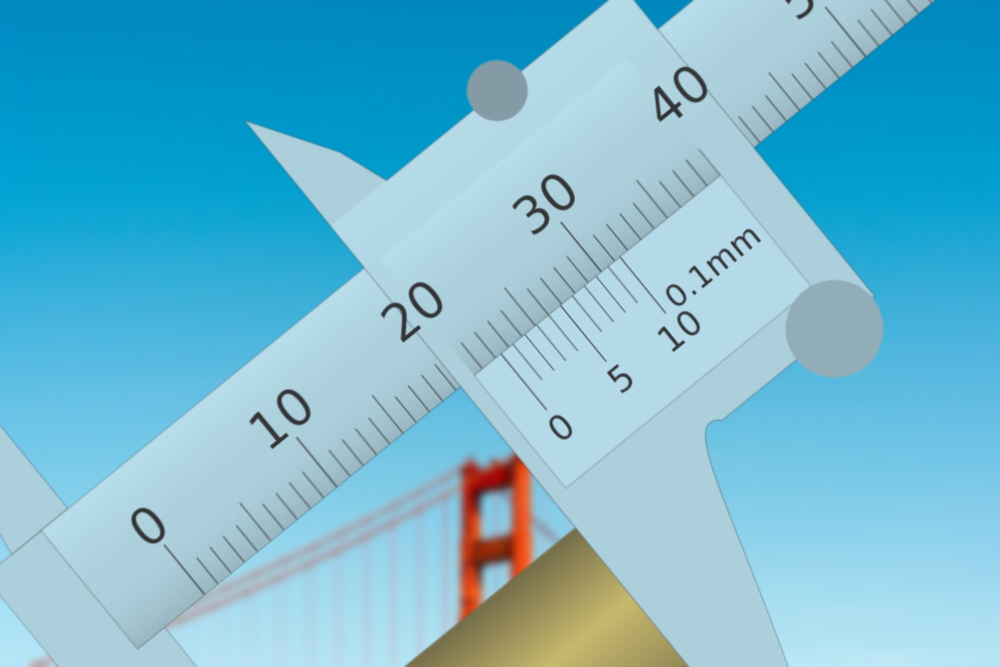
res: {"value": 22.4, "unit": "mm"}
